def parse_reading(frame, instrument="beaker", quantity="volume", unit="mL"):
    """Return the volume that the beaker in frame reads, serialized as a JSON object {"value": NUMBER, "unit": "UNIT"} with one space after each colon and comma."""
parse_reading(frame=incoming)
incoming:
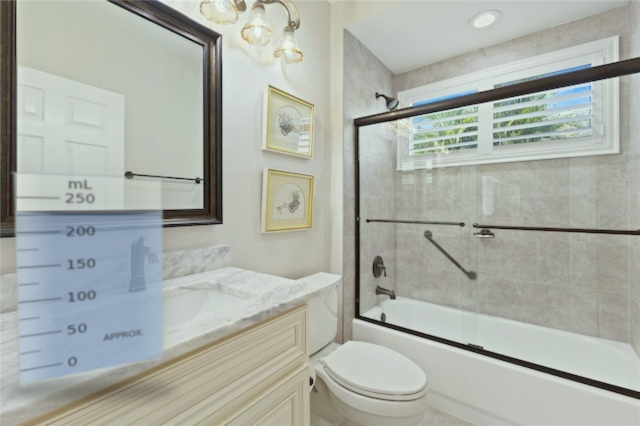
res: {"value": 225, "unit": "mL"}
